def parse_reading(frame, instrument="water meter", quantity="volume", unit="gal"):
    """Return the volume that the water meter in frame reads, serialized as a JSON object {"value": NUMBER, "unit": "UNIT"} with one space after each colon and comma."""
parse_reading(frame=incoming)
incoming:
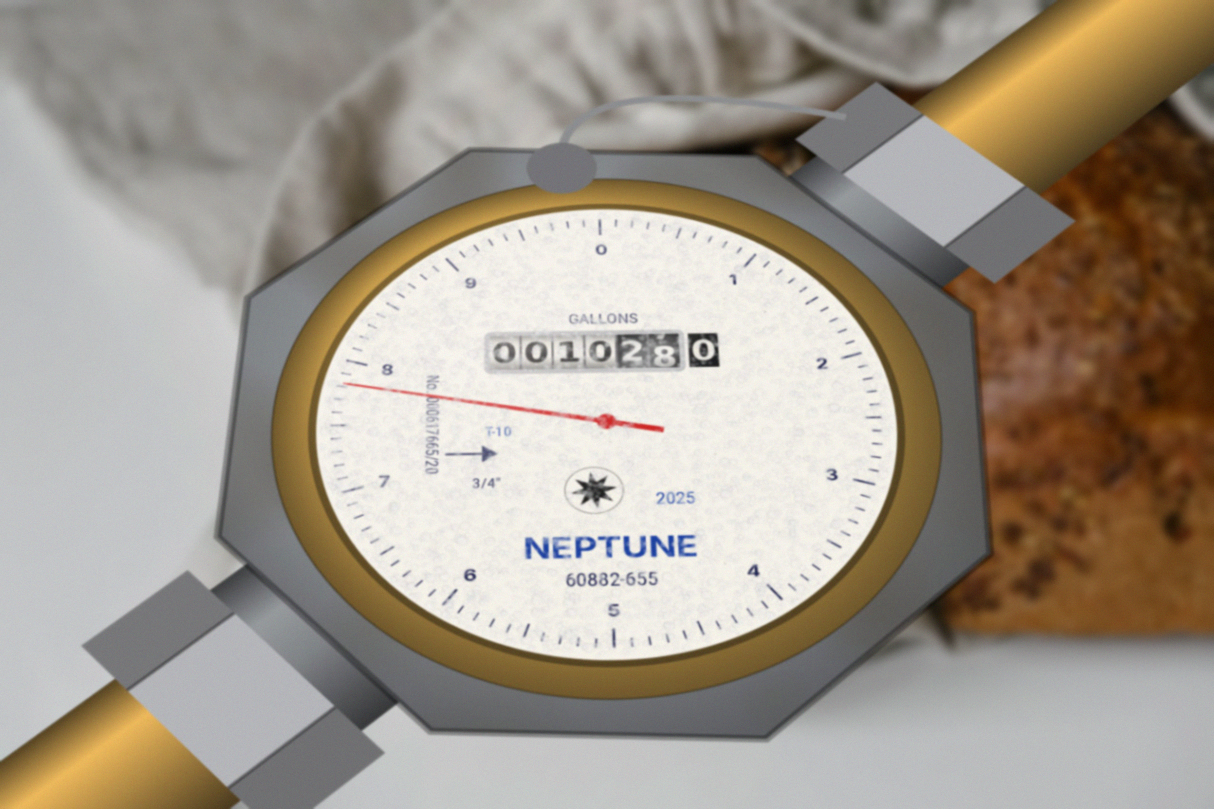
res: {"value": 10277.8, "unit": "gal"}
